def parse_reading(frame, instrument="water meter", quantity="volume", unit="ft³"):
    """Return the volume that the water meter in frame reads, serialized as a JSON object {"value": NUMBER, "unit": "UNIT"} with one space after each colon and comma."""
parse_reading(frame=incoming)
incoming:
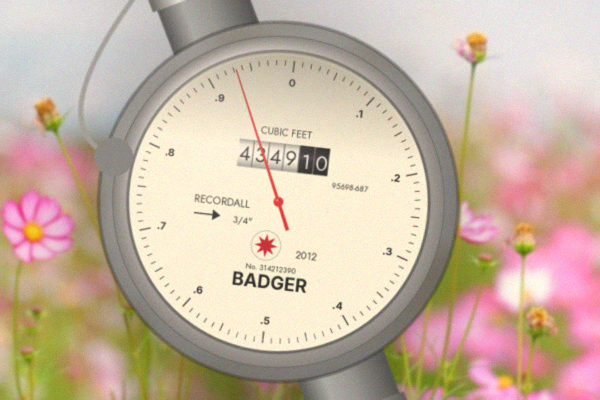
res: {"value": 434909.93, "unit": "ft³"}
